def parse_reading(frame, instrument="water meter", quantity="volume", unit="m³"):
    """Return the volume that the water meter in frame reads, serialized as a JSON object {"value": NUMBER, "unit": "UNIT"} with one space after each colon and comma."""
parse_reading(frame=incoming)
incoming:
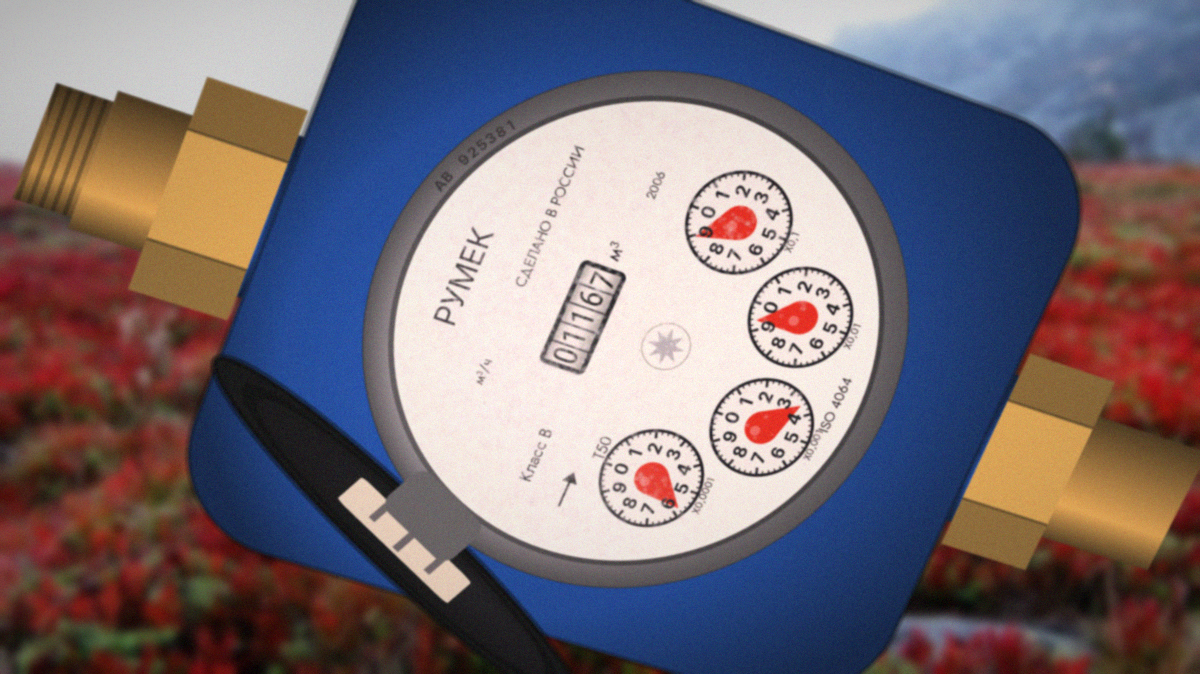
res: {"value": 1166.8935, "unit": "m³"}
